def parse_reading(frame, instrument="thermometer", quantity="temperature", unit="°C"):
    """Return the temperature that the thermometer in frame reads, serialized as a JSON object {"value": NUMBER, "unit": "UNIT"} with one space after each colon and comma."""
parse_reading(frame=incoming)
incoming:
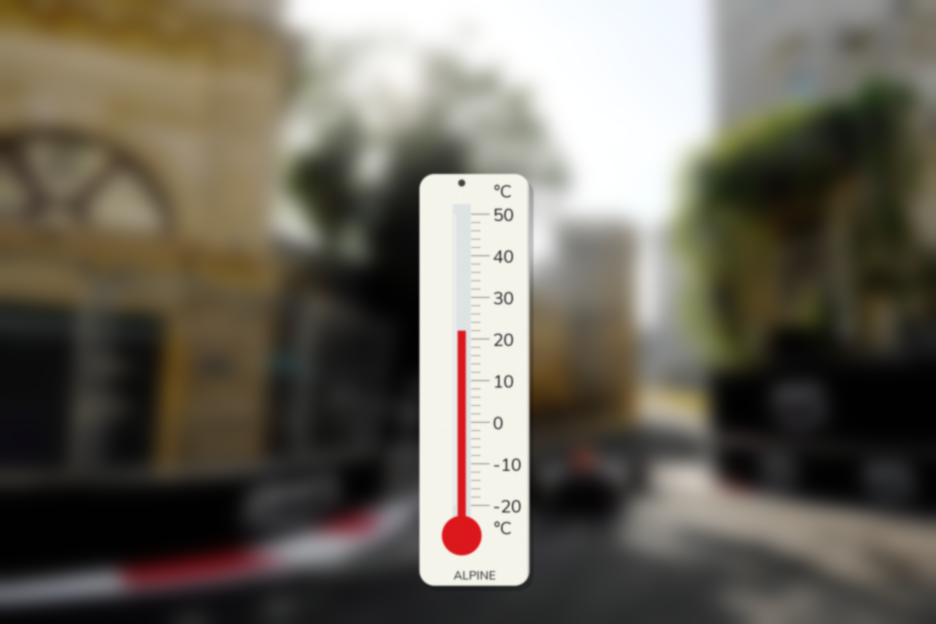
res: {"value": 22, "unit": "°C"}
